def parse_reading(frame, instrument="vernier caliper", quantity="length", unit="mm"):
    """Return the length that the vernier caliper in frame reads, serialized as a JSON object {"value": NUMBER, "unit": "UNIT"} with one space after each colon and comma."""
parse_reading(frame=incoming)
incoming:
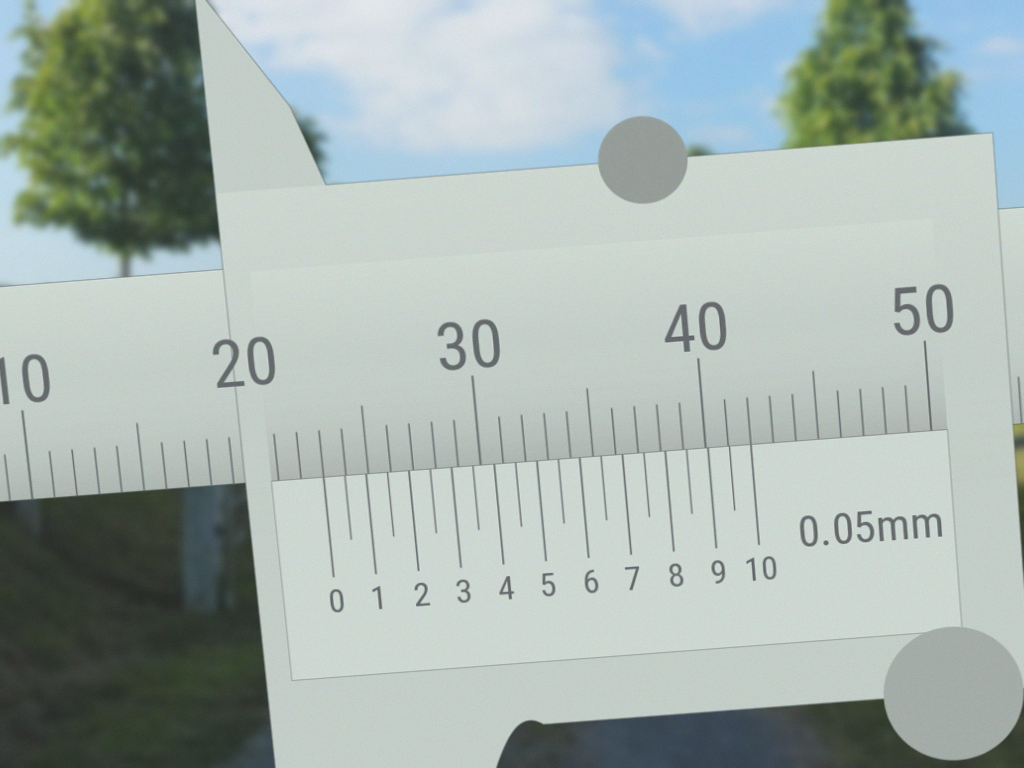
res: {"value": 23.0, "unit": "mm"}
